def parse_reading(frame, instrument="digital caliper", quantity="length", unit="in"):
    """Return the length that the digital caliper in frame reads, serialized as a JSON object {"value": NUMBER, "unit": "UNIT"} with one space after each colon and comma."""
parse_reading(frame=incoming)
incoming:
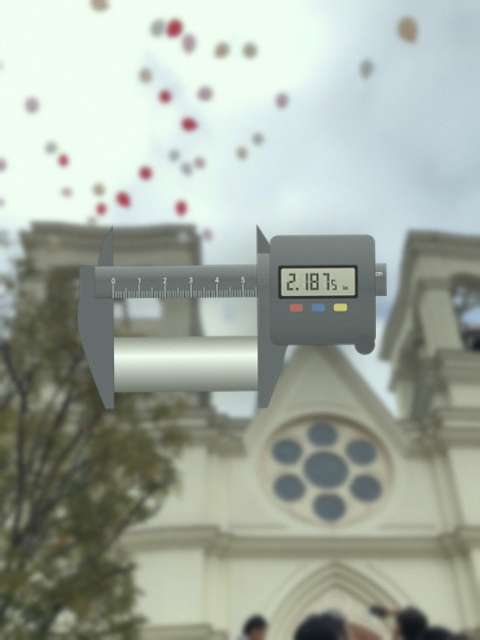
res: {"value": 2.1875, "unit": "in"}
